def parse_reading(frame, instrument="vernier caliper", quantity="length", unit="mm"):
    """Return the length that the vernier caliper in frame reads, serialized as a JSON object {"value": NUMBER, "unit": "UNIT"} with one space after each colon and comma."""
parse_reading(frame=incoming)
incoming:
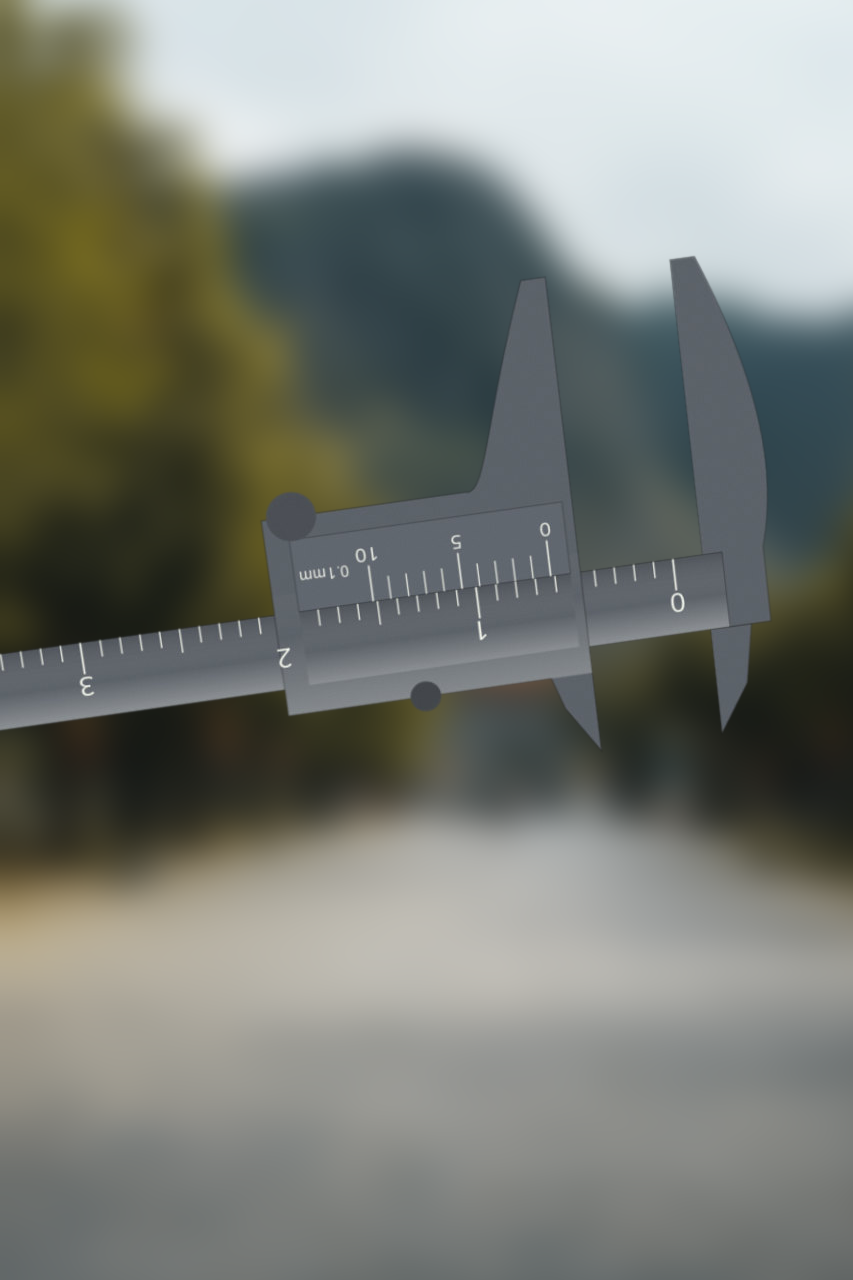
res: {"value": 6.2, "unit": "mm"}
